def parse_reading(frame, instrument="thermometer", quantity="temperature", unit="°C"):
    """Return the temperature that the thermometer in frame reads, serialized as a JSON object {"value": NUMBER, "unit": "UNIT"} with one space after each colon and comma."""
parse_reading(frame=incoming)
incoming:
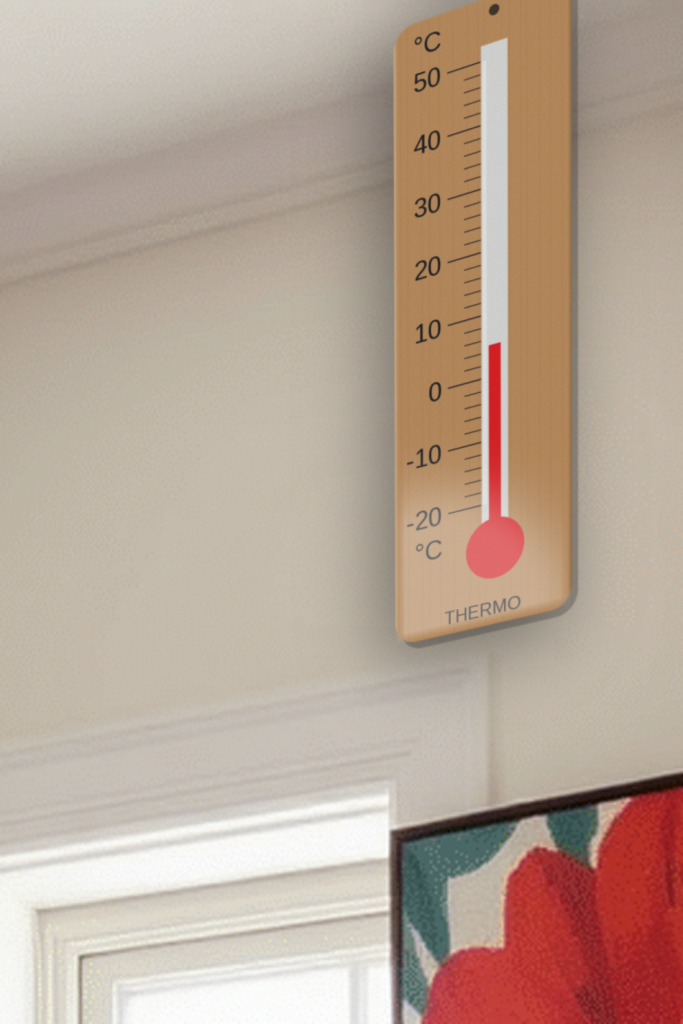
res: {"value": 5, "unit": "°C"}
